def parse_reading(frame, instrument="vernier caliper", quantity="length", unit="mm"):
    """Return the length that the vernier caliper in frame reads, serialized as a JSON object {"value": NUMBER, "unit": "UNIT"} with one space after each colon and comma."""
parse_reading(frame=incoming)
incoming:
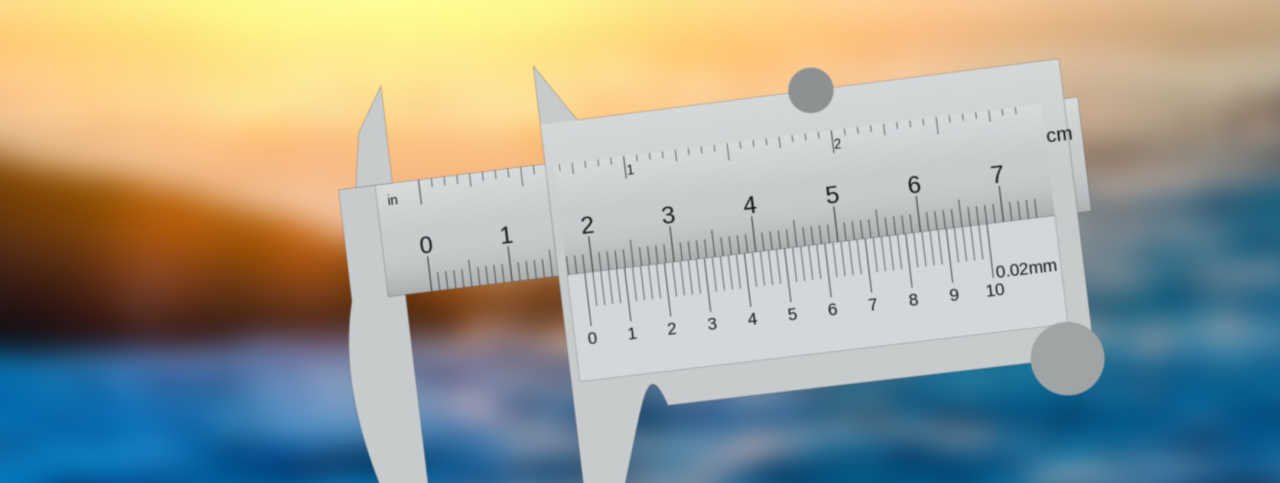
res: {"value": 19.0, "unit": "mm"}
